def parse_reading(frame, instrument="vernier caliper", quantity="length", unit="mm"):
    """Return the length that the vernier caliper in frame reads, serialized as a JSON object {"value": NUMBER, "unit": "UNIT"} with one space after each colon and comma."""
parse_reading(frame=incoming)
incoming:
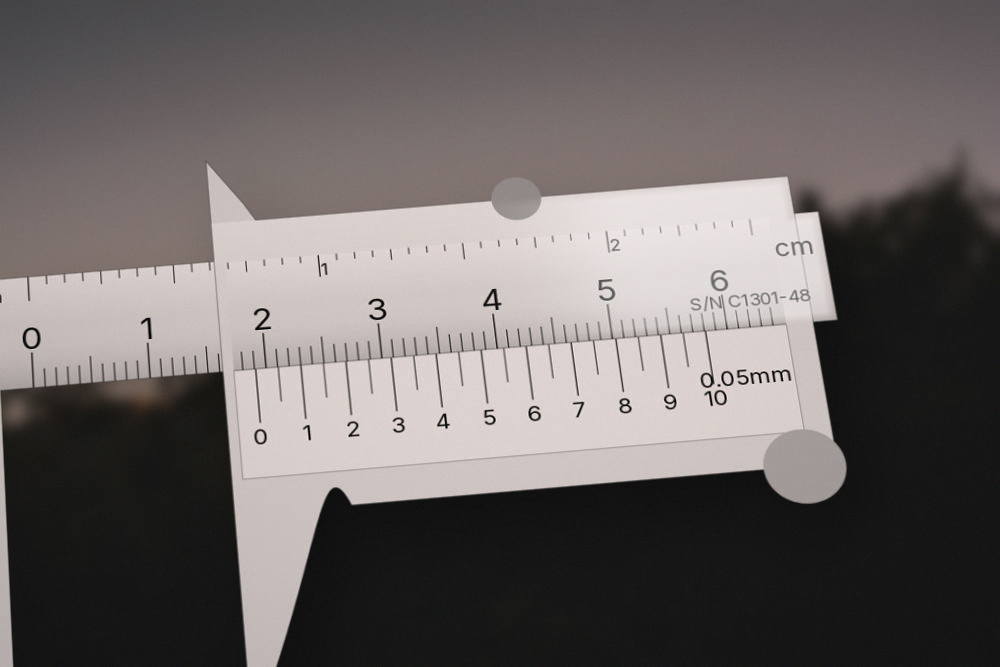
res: {"value": 19.1, "unit": "mm"}
